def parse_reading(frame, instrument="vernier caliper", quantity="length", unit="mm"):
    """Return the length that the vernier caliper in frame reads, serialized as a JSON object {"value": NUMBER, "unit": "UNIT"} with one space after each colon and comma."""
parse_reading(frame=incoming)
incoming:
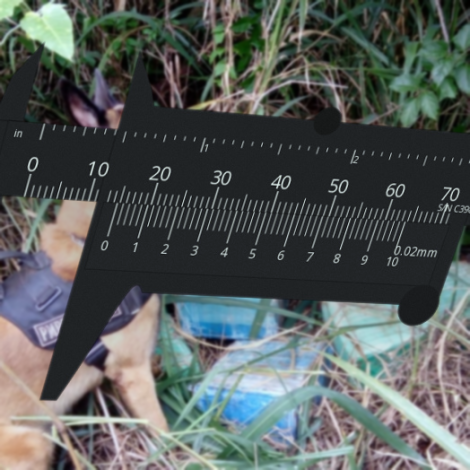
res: {"value": 14.6, "unit": "mm"}
